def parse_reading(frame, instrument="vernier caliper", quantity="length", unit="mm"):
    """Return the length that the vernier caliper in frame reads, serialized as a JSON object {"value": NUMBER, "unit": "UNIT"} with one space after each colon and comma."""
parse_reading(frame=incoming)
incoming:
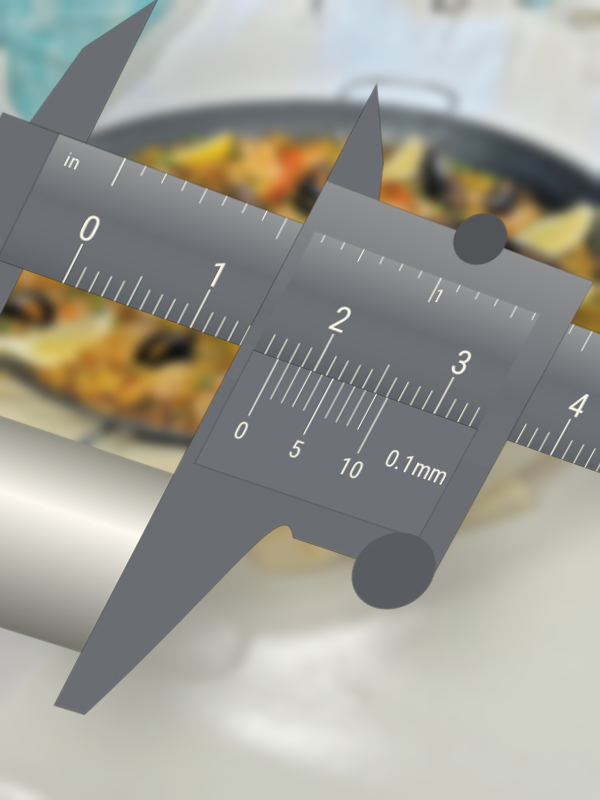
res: {"value": 17.1, "unit": "mm"}
